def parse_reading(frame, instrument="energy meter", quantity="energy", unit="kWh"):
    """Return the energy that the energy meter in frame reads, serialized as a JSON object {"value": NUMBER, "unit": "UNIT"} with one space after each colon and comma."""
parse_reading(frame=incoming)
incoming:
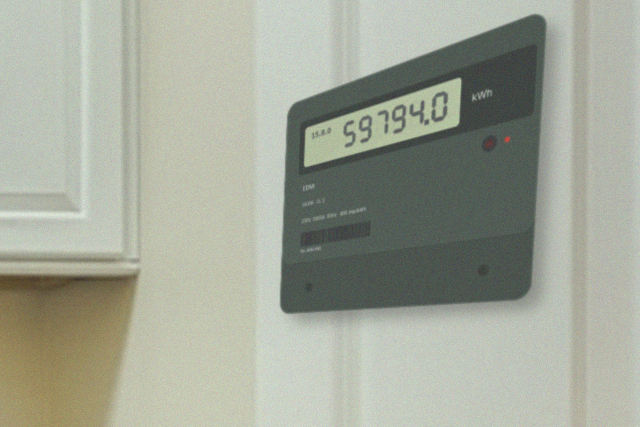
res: {"value": 59794.0, "unit": "kWh"}
